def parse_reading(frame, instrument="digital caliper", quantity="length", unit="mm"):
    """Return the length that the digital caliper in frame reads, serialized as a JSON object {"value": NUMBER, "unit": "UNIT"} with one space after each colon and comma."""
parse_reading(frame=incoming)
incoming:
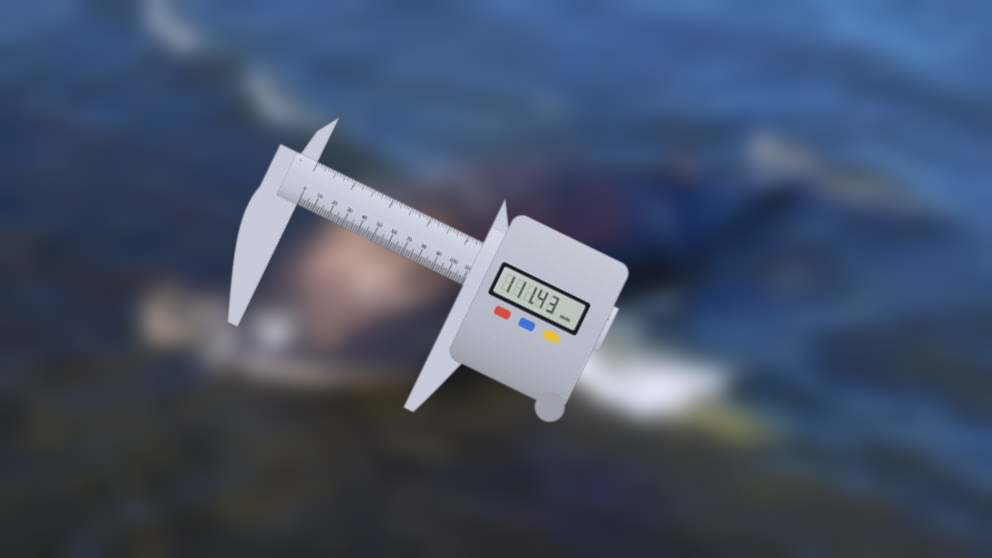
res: {"value": 111.43, "unit": "mm"}
